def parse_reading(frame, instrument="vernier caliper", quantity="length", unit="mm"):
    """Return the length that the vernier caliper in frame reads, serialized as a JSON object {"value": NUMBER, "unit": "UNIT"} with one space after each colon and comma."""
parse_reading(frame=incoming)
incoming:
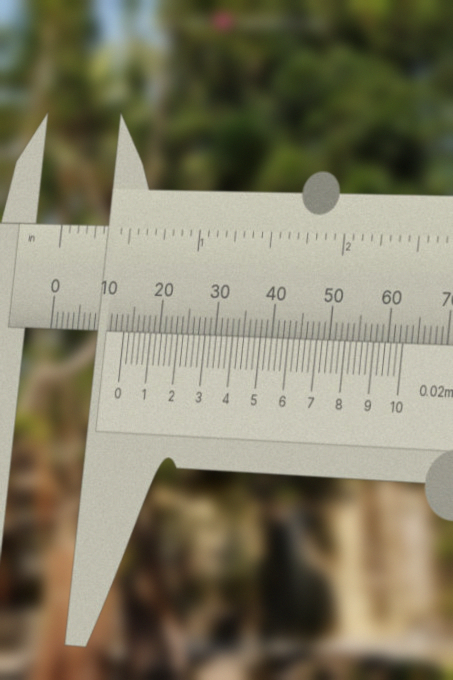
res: {"value": 13.5, "unit": "mm"}
